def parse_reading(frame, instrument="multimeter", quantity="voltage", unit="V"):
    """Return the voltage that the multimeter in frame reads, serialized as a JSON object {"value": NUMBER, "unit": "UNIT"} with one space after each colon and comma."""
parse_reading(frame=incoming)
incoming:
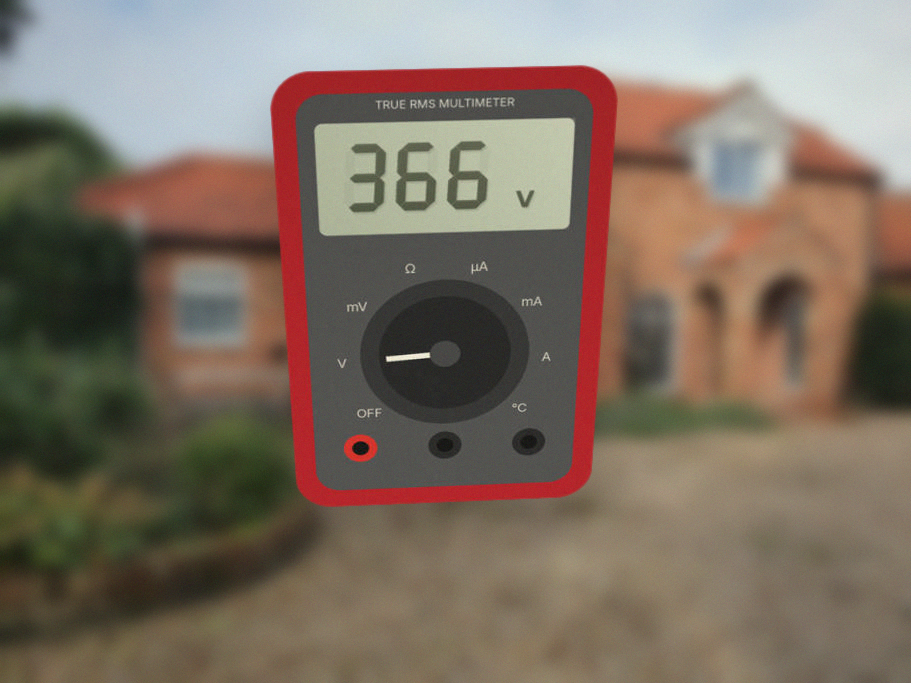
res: {"value": 366, "unit": "V"}
